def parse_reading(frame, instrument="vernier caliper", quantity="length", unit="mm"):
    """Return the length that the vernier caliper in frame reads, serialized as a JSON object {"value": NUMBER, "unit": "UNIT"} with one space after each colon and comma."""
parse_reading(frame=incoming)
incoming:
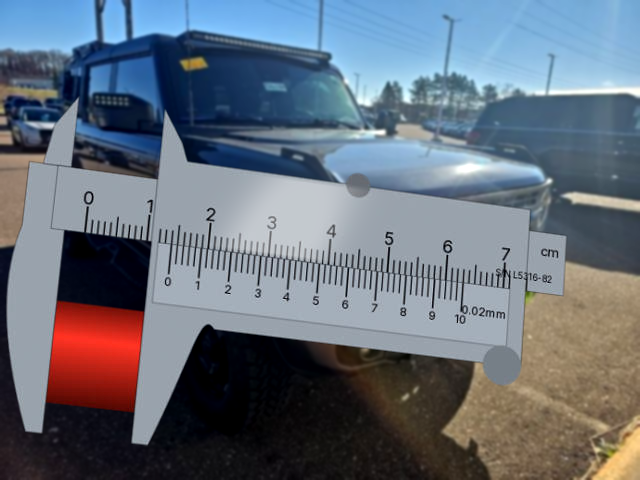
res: {"value": 14.0, "unit": "mm"}
